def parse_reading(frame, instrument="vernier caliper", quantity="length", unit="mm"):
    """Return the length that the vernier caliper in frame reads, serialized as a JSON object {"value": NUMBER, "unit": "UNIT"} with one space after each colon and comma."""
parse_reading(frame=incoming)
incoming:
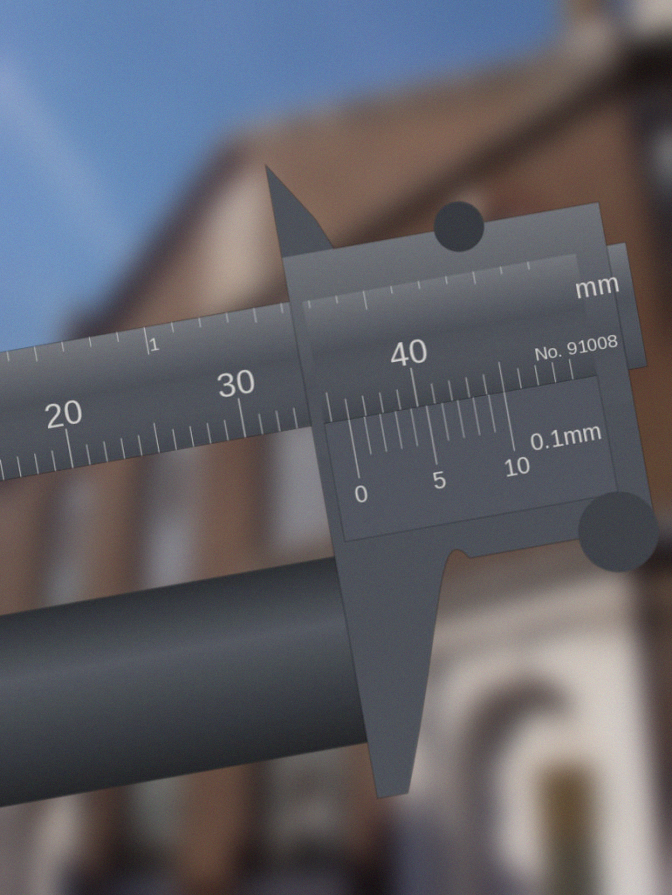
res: {"value": 36.0, "unit": "mm"}
